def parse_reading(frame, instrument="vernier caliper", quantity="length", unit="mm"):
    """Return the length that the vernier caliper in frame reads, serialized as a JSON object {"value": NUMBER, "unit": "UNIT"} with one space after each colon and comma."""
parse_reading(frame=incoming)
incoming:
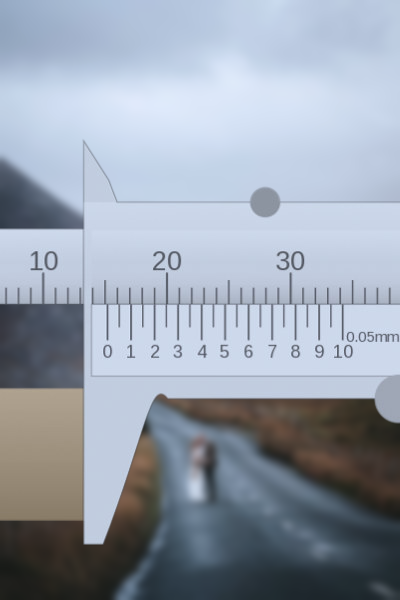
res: {"value": 15.2, "unit": "mm"}
